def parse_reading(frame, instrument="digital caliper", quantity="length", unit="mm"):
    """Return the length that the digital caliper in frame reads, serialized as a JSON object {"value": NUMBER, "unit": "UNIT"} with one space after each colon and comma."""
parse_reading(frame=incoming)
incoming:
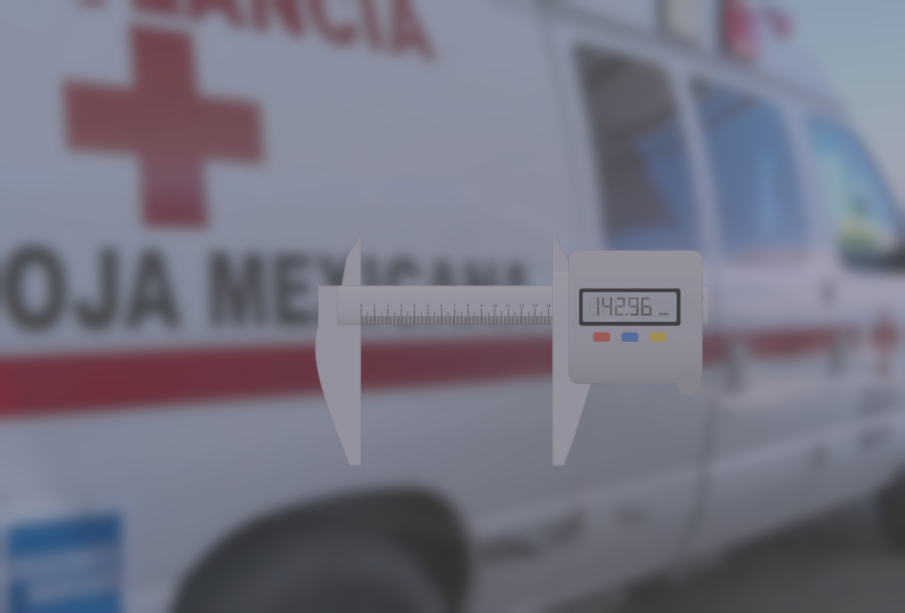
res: {"value": 142.96, "unit": "mm"}
